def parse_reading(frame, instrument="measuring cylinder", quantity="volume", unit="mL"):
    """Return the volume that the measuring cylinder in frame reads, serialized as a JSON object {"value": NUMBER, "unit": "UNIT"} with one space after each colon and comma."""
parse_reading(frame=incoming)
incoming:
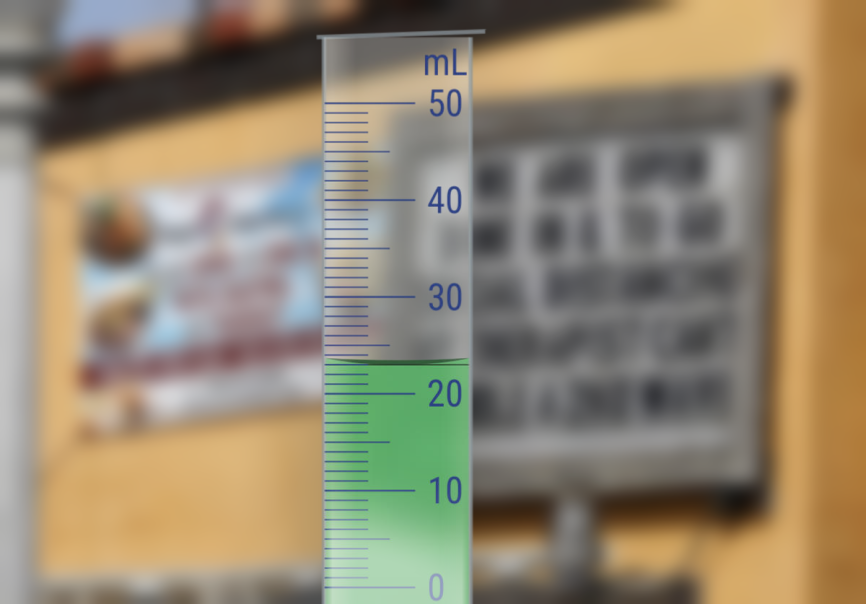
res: {"value": 23, "unit": "mL"}
